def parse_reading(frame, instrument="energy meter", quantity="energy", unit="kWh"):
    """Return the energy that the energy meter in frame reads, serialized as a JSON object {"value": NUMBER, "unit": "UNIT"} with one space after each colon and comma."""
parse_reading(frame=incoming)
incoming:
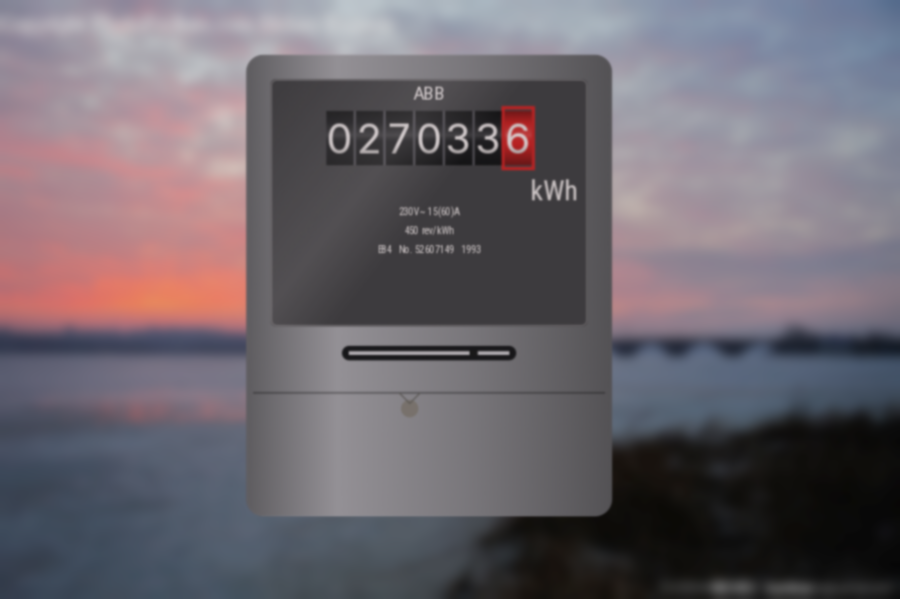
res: {"value": 27033.6, "unit": "kWh"}
